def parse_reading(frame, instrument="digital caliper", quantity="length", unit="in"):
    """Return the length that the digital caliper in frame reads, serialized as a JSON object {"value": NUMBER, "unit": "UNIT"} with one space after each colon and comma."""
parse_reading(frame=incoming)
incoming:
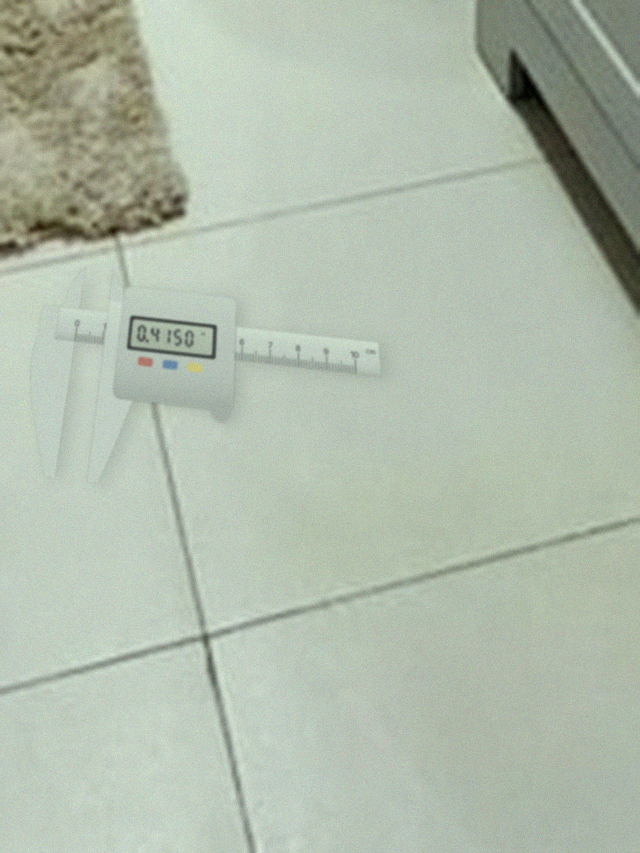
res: {"value": 0.4150, "unit": "in"}
